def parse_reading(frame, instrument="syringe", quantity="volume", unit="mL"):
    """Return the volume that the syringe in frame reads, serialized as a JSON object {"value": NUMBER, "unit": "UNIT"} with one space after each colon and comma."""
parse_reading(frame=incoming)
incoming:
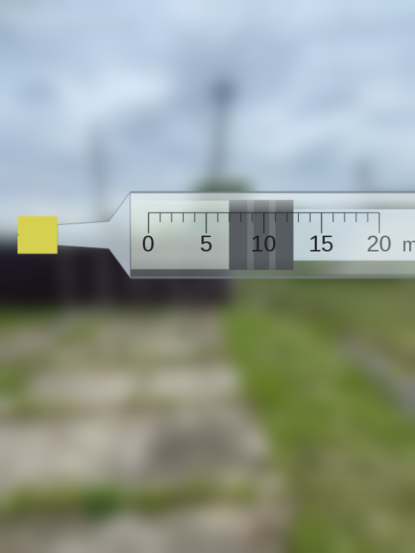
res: {"value": 7, "unit": "mL"}
